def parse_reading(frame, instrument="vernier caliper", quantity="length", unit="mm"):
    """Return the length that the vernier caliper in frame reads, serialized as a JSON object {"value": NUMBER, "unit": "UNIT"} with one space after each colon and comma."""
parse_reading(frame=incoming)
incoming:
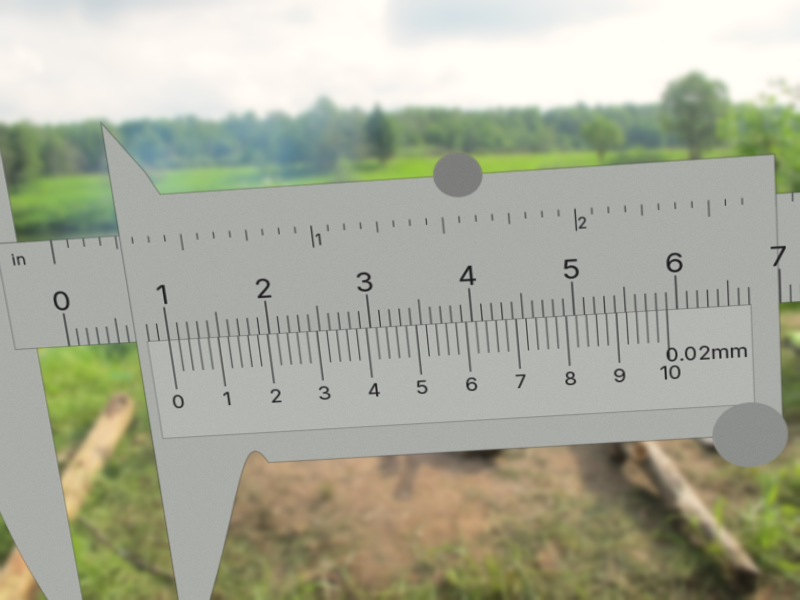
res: {"value": 10.0, "unit": "mm"}
